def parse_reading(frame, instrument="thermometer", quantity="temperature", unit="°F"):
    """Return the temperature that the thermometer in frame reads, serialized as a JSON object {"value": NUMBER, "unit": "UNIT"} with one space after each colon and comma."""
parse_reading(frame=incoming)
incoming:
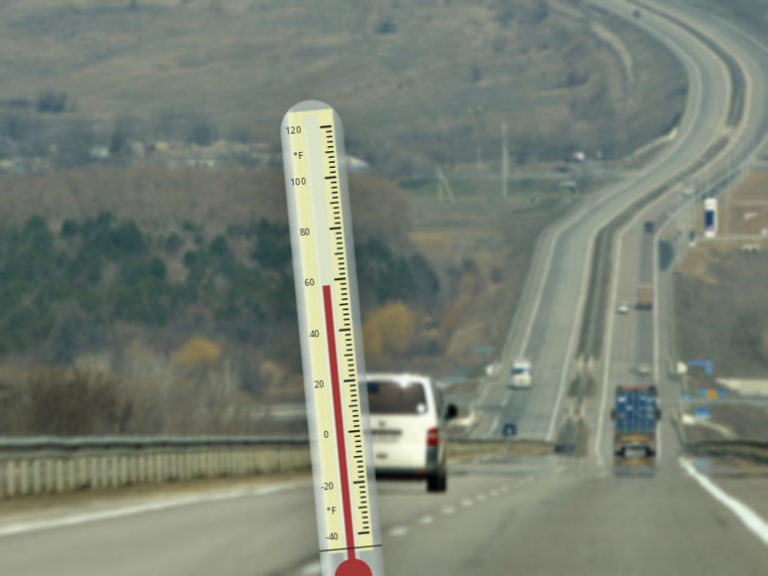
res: {"value": 58, "unit": "°F"}
